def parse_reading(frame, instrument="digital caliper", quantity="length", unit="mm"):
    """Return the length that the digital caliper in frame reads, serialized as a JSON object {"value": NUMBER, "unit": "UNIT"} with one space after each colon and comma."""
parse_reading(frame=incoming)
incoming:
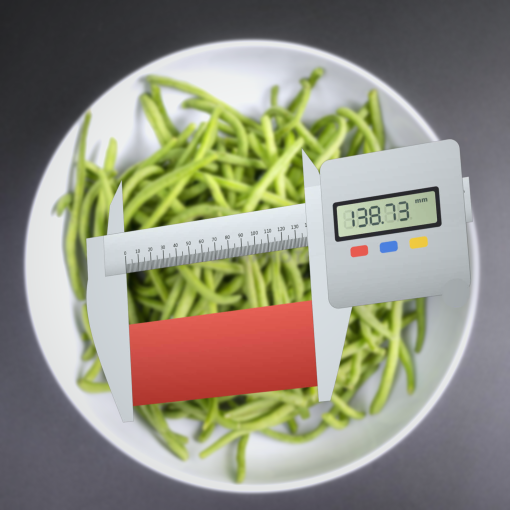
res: {"value": 138.73, "unit": "mm"}
